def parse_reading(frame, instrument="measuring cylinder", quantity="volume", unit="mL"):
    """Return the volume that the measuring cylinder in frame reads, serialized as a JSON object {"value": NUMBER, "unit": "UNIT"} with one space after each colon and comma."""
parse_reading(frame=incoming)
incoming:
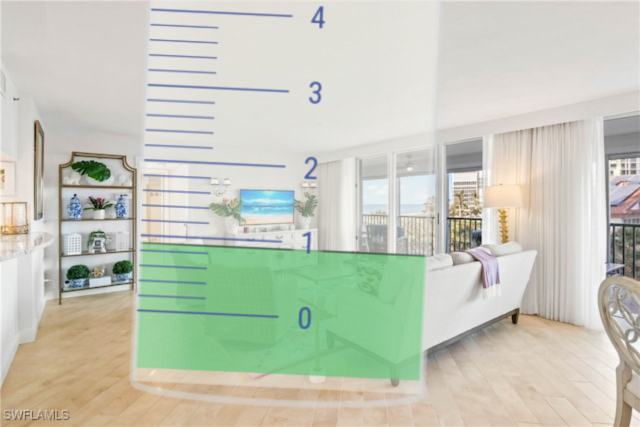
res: {"value": 0.9, "unit": "mL"}
